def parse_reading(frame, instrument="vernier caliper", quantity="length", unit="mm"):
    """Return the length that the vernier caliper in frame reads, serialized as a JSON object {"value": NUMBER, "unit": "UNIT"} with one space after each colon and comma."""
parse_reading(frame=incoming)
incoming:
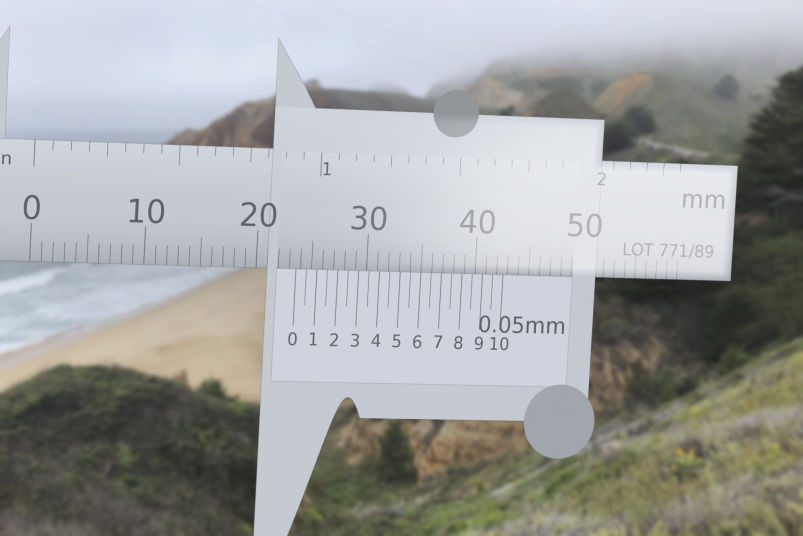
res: {"value": 23.6, "unit": "mm"}
